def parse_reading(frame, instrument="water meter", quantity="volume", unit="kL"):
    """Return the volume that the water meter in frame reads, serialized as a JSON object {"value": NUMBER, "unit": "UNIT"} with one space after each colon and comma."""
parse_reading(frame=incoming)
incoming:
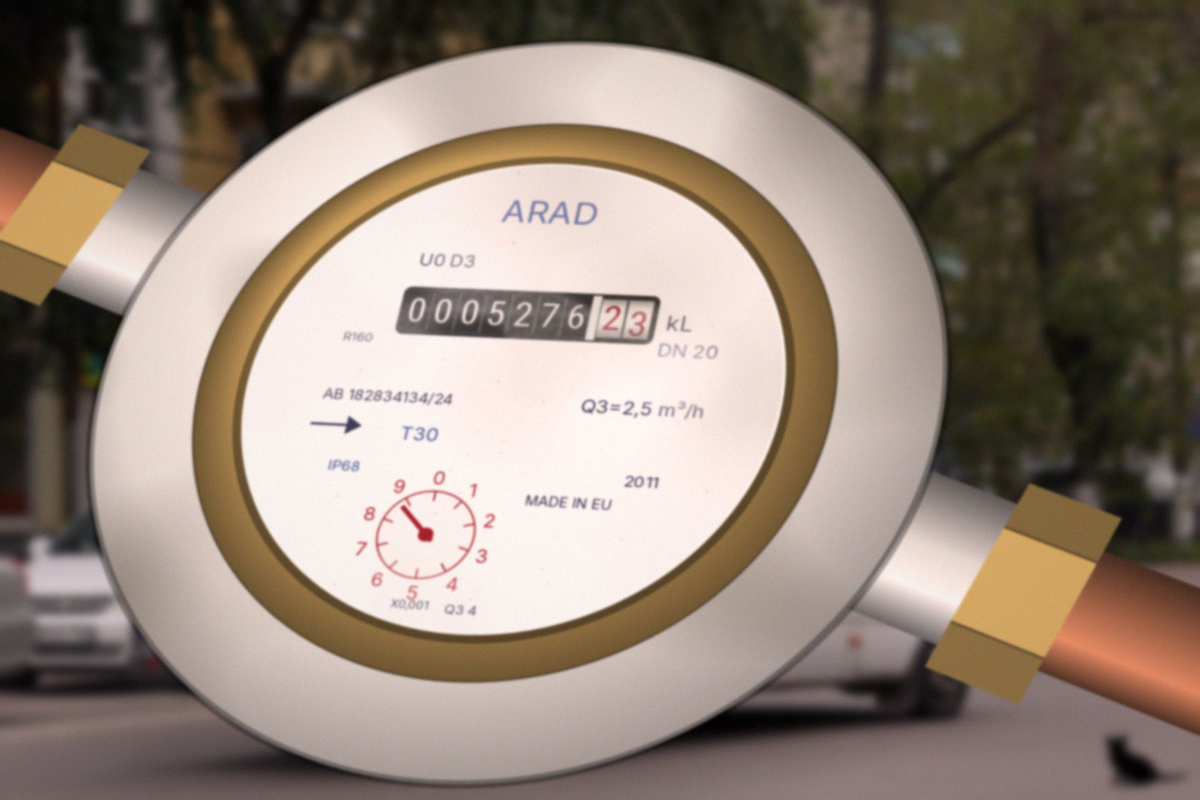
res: {"value": 5276.228, "unit": "kL"}
